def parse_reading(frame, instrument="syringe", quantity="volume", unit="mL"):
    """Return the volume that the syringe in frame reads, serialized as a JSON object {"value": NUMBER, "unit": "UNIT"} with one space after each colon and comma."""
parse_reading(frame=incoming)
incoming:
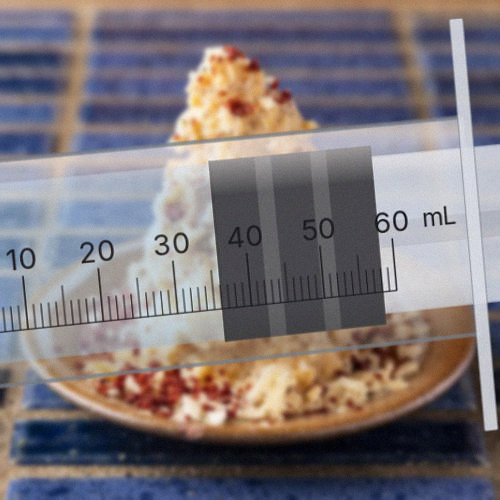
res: {"value": 36, "unit": "mL"}
